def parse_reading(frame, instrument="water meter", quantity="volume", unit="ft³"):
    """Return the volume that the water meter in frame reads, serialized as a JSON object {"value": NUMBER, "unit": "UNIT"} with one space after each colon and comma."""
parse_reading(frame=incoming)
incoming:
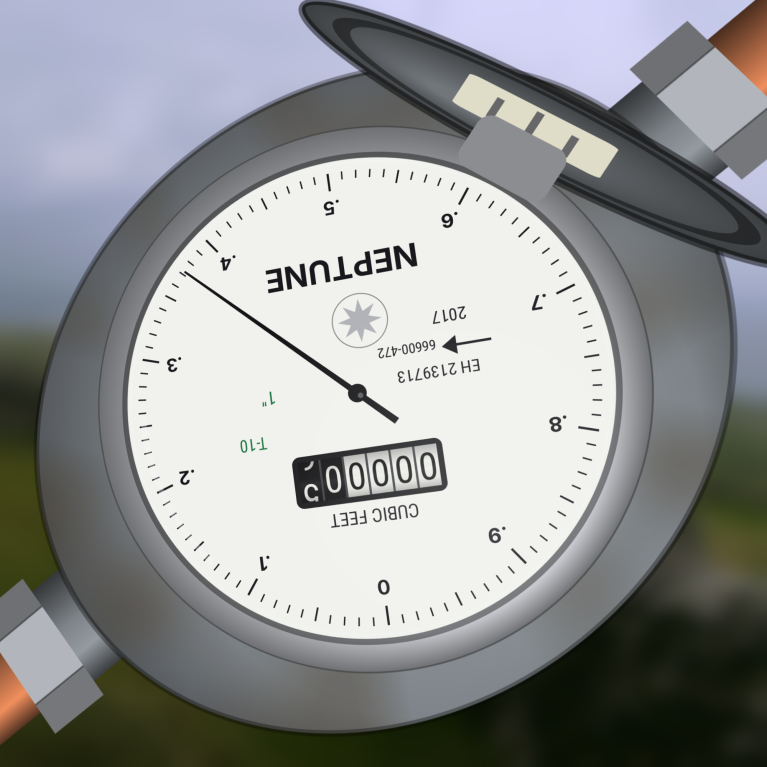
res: {"value": 5.37, "unit": "ft³"}
